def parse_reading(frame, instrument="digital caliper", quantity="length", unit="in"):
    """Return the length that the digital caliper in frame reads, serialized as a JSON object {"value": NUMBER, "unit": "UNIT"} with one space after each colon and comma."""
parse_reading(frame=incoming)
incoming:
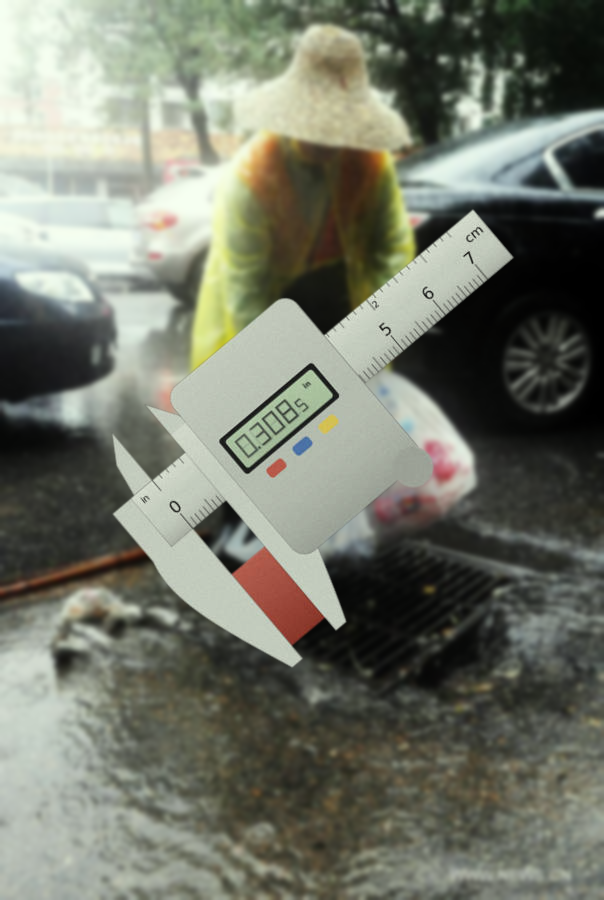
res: {"value": 0.3085, "unit": "in"}
